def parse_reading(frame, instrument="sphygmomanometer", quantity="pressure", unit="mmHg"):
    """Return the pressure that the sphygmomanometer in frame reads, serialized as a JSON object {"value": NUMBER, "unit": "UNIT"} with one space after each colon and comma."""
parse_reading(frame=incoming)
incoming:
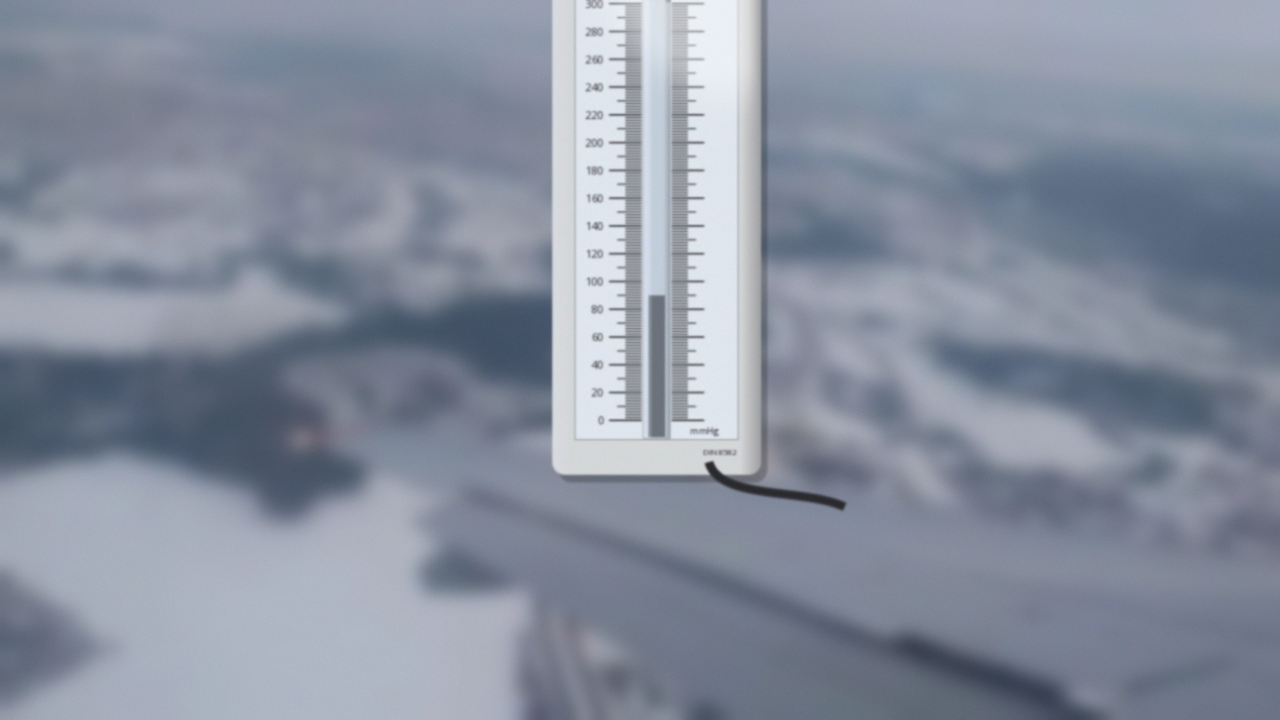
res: {"value": 90, "unit": "mmHg"}
